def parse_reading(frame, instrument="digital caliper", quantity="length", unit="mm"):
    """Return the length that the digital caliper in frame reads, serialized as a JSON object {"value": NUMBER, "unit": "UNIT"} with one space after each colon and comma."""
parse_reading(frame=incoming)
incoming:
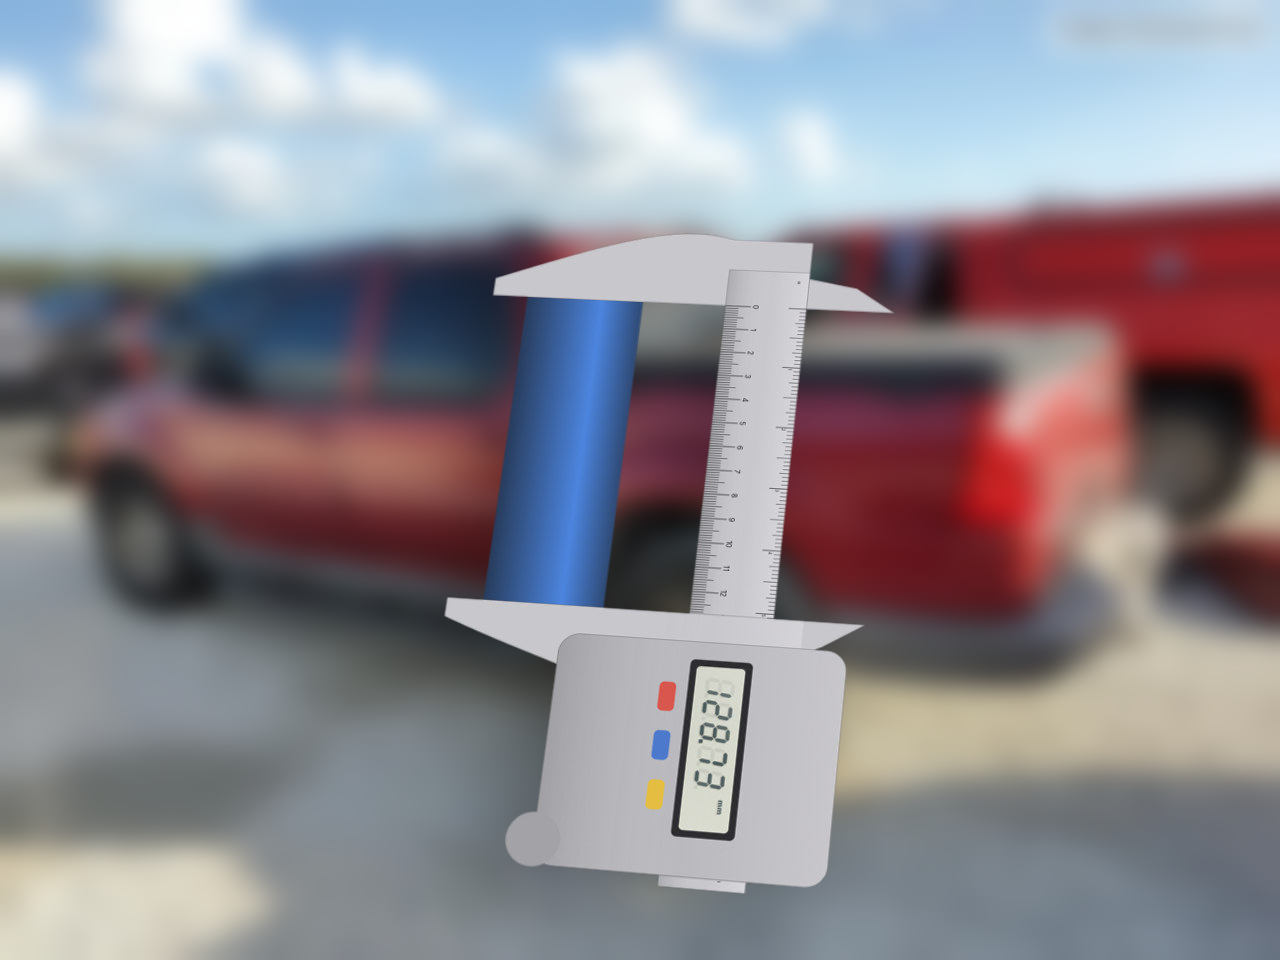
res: {"value": 128.73, "unit": "mm"}
